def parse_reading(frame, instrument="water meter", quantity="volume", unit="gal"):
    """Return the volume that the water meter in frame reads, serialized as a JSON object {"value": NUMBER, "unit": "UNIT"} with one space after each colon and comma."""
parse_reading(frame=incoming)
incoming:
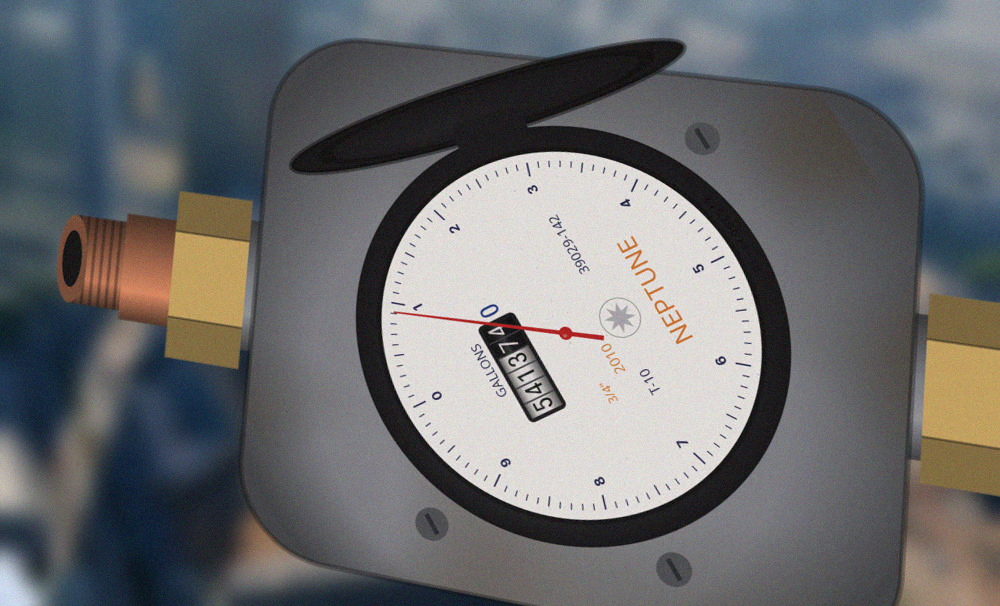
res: {"value": 5413740.9, "unit": "gal"}
